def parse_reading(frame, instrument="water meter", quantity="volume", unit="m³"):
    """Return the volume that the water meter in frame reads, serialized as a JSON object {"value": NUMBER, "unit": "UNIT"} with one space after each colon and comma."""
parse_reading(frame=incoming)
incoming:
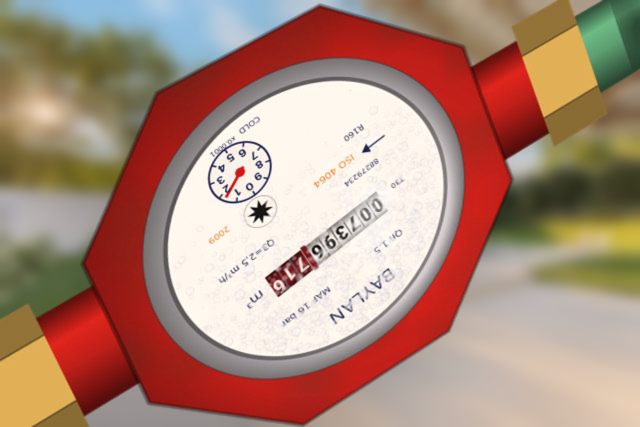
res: {"value": 7396.7161, "unit": "m³"}
